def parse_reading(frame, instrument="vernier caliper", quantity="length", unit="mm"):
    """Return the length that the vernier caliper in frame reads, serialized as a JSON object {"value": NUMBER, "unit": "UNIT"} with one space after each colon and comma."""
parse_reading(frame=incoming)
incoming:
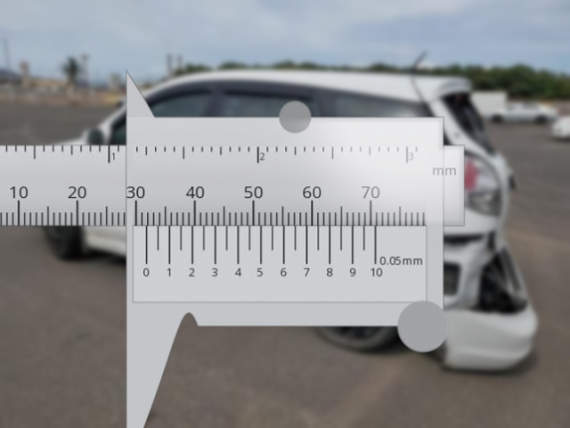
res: {"value": 31.8, "unit": "mm"}
